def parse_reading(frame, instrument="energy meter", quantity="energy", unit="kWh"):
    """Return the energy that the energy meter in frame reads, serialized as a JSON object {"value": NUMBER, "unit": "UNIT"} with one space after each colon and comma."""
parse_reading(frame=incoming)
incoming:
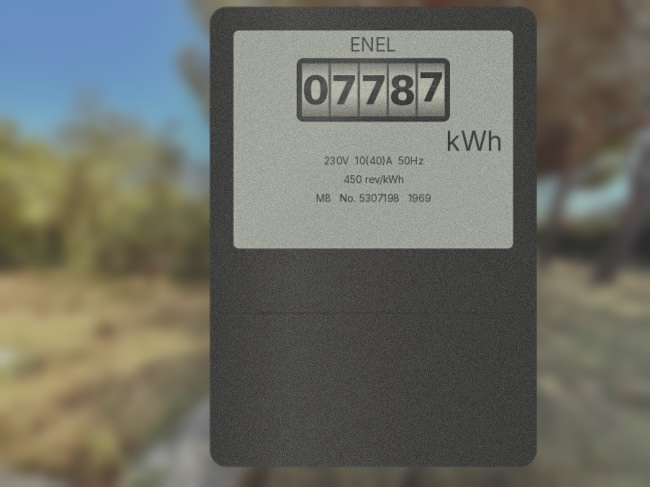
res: {"value": 7787, "unit": "kWh"}
